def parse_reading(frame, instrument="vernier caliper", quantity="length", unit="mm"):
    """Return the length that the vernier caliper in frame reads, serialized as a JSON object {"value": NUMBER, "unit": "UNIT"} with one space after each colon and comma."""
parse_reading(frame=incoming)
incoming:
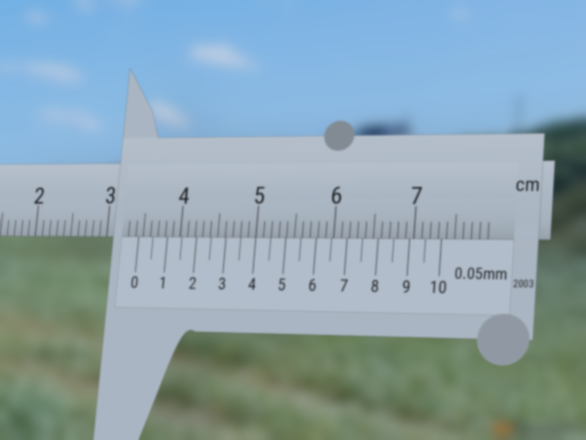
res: {"value": 34.4, "unit": "mm"}
